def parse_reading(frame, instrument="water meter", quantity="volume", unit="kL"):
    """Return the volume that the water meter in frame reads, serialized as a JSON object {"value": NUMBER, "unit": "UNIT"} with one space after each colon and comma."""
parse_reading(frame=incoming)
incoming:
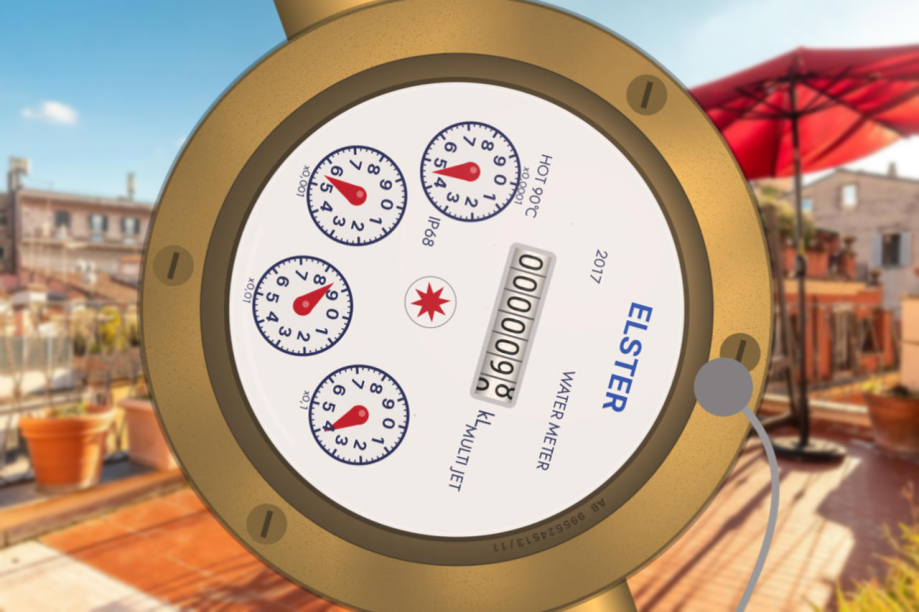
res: {"value": 98.3854, "unit": "kL"}
